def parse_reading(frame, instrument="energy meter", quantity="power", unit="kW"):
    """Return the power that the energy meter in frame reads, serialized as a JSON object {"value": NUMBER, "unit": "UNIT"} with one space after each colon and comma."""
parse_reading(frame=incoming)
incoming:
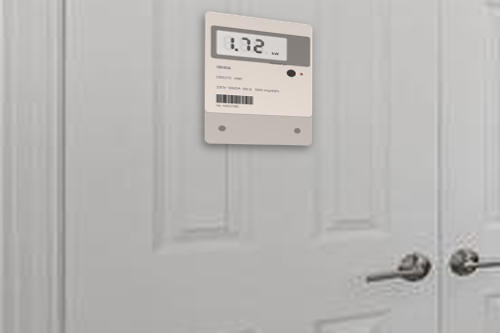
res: {"value": 1.72, "unit": "kW"}
